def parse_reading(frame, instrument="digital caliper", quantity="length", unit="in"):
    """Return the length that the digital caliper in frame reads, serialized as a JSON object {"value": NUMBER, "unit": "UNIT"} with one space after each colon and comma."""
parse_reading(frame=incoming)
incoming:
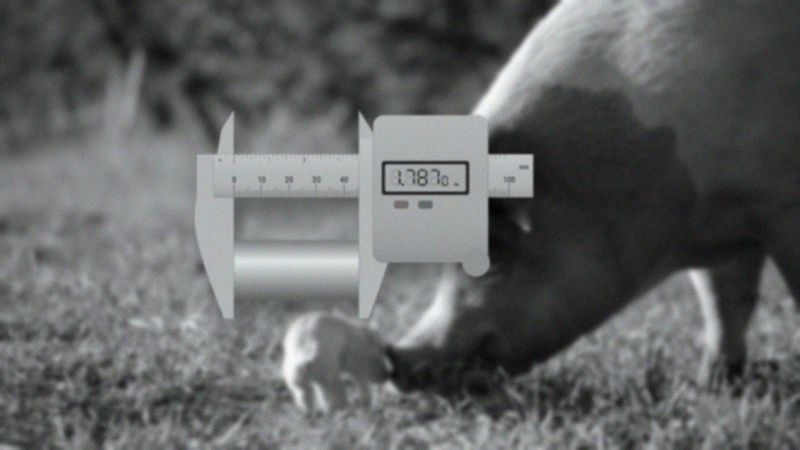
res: {"value": 1.7870, "unit": "in"}
